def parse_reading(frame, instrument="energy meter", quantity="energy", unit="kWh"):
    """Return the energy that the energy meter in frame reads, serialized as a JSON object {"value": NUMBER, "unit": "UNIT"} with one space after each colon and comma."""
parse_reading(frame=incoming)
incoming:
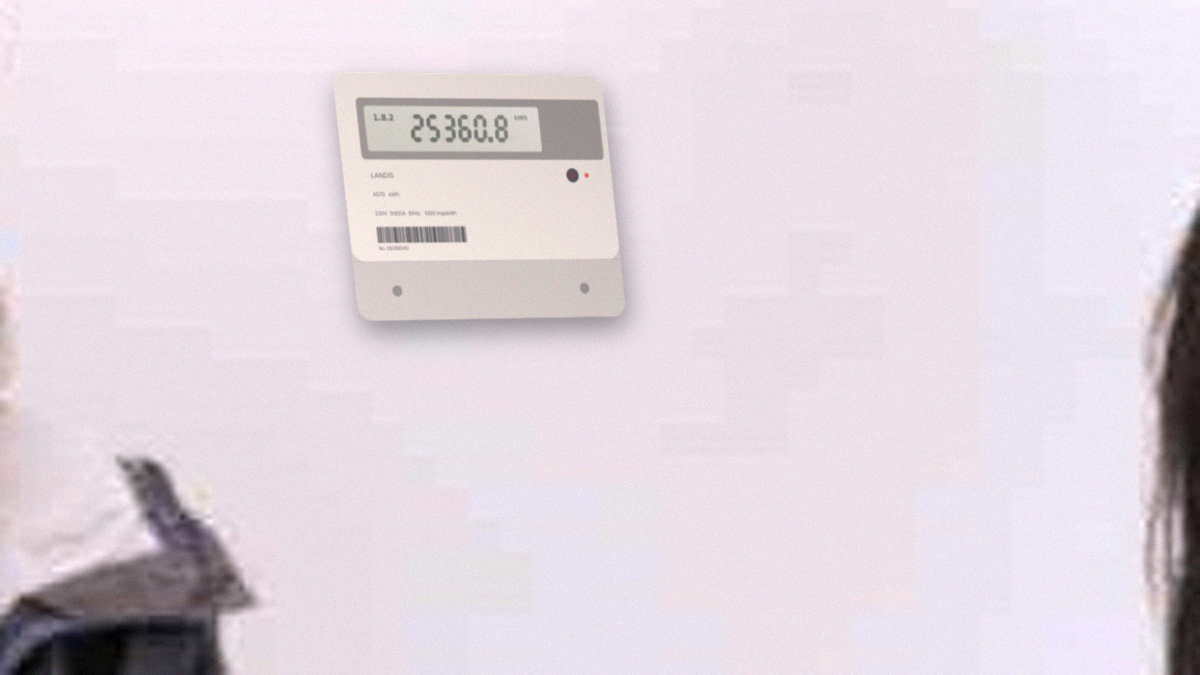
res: {"value": 25360.8, "unit": "kWh"}
